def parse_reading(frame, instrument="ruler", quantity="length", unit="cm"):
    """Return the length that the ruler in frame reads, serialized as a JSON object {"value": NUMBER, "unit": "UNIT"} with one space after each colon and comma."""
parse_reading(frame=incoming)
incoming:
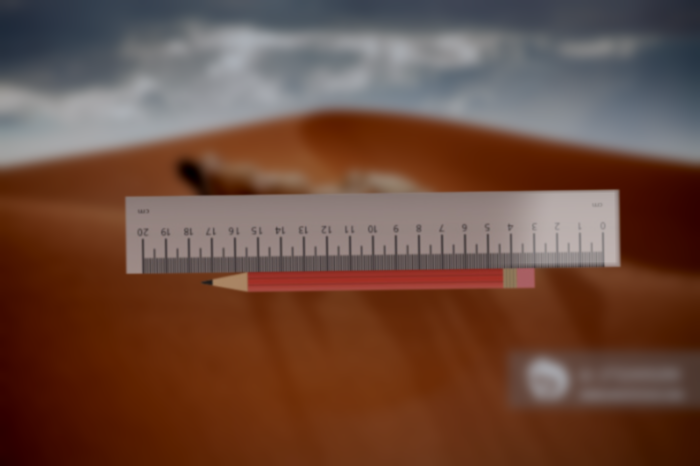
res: {"value": 14.5, "unit": "cm"}
